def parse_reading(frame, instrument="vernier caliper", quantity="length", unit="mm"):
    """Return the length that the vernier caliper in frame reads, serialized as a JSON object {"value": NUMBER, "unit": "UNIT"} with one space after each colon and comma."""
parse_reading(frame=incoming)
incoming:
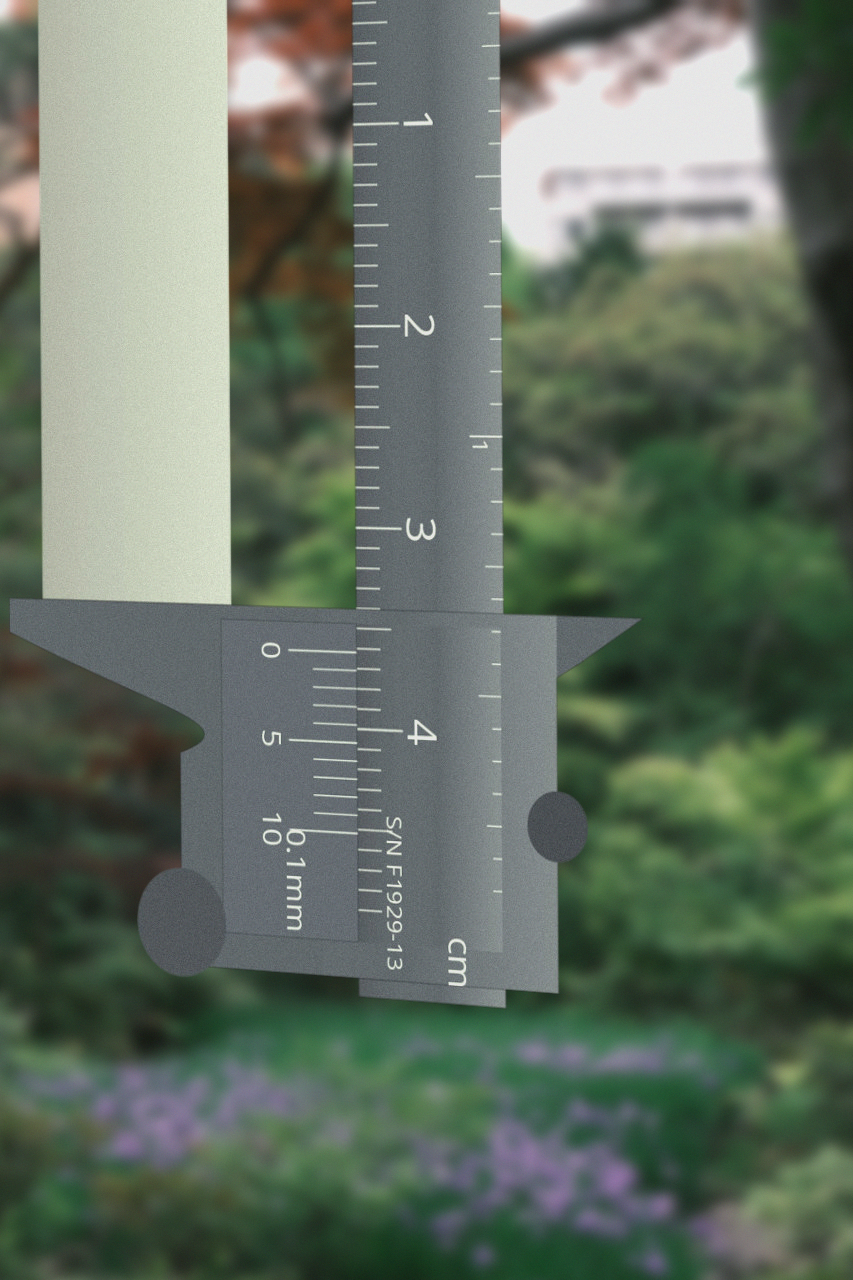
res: {"value": 36.2, "unit": "mm"}
